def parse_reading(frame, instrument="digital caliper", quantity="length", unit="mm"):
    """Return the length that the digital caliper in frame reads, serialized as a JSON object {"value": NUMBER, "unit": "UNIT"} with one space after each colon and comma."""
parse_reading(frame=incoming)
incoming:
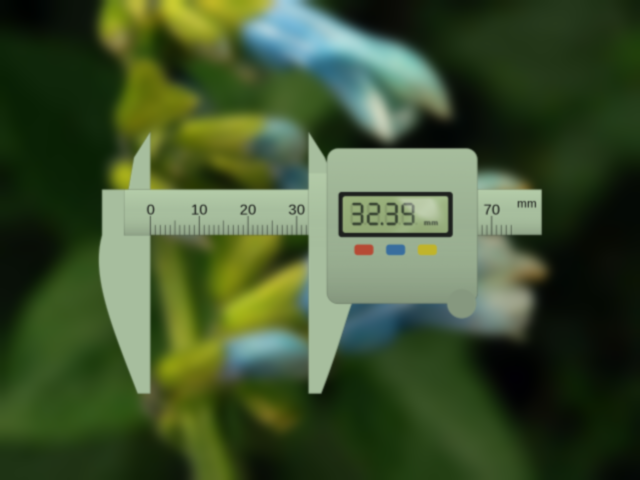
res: {"value": 32.39, "unit": "mm"}
